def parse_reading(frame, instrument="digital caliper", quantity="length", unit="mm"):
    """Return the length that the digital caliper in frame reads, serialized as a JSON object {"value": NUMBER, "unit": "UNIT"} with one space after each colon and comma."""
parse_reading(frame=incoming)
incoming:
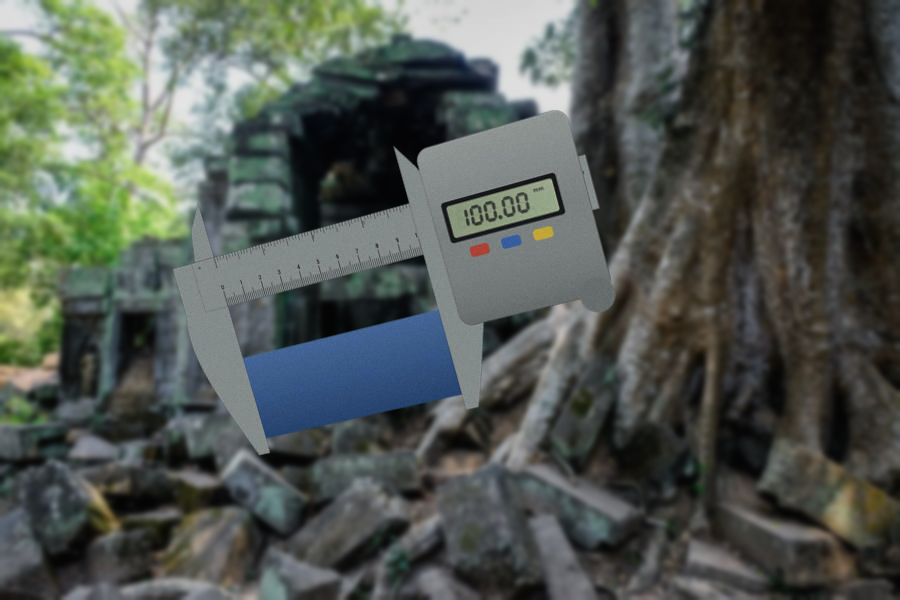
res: {"value": 100.00, "unit": "mm"}
